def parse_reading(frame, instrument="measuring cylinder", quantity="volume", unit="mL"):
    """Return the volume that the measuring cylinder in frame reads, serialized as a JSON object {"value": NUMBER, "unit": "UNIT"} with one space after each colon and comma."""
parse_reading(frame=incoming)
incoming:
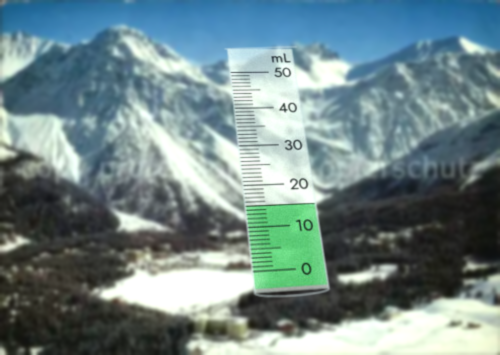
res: {"value": 15, "unit": "mL"}
